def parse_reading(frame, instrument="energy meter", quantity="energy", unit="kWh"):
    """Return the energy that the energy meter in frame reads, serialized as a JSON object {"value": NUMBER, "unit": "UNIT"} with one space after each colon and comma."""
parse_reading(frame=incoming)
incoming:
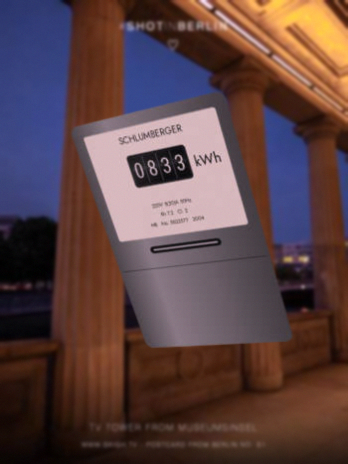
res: {"value": 833, "unit": "kWh"}
